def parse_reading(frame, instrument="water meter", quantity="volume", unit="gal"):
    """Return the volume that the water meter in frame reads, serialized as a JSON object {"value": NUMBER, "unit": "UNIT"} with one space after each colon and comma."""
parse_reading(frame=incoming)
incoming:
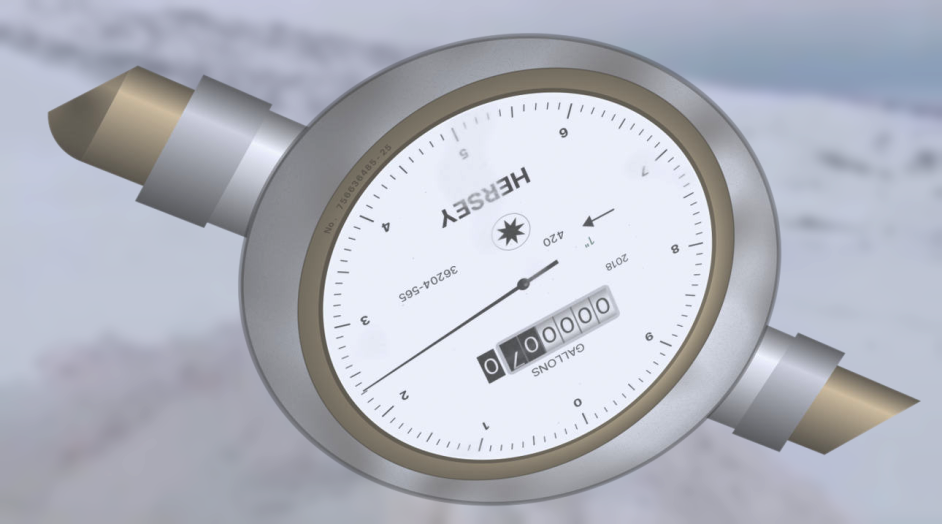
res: {"value": 72.3, "unit": "gal"}
